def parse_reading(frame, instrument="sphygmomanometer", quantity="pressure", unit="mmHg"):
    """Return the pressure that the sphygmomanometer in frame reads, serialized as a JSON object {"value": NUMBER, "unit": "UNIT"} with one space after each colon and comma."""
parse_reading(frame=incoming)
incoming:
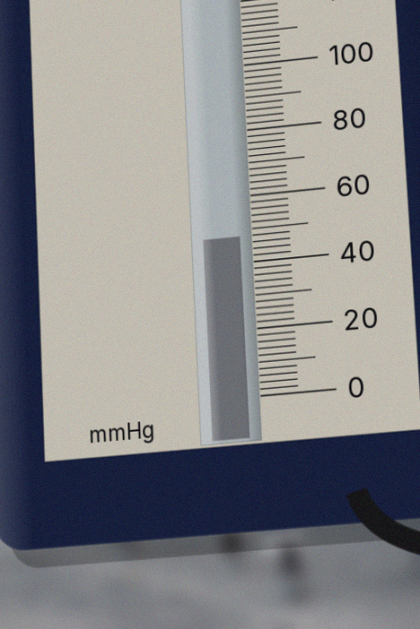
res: {"value": 48, "unit": "mmHg"}
